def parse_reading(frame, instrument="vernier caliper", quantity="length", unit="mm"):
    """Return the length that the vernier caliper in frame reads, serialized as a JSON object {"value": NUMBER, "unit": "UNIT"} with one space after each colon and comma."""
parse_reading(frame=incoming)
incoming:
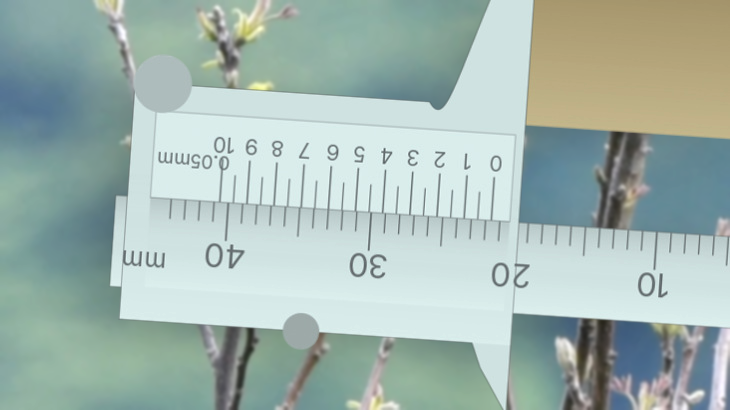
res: {"value": 21.6, "unit": "mm"}
